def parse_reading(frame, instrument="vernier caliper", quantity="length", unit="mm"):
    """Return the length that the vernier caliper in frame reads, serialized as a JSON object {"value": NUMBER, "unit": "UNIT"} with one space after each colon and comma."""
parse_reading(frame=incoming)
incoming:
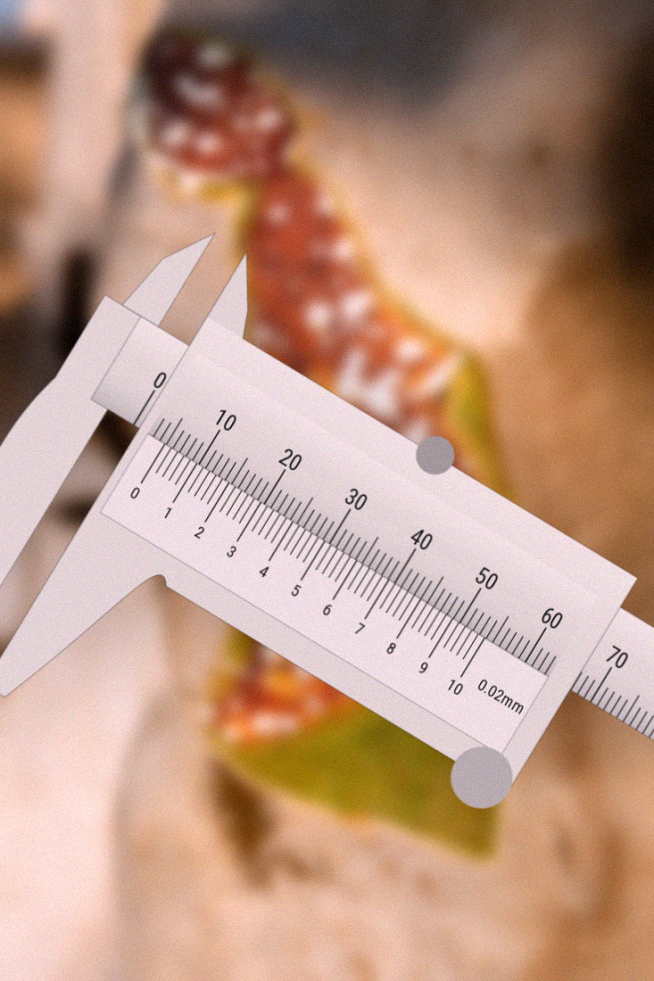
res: {"value": 4.8, "unit": "mm"}
